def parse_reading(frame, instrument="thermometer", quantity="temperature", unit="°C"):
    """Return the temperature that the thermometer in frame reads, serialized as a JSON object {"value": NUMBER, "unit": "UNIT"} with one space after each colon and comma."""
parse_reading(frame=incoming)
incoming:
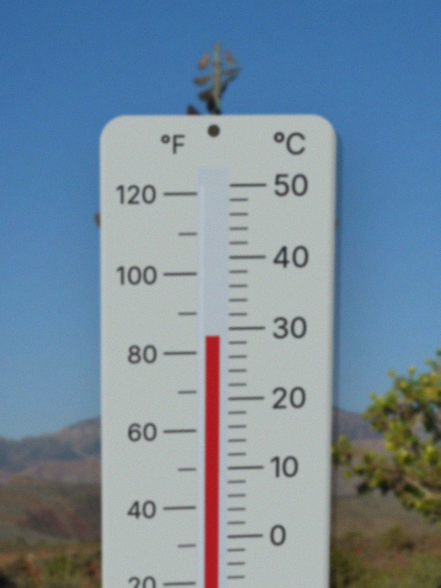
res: {"value": 29, "unit": "°C"}
